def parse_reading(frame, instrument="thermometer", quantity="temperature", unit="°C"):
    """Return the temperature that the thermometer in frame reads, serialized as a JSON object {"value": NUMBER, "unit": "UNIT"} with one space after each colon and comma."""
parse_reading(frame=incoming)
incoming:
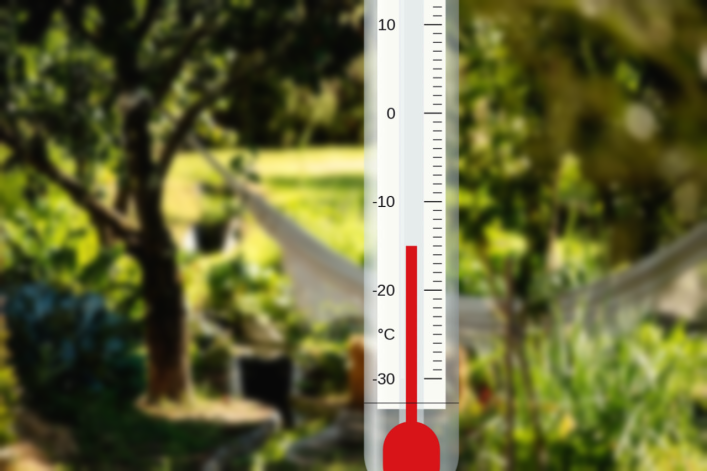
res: {"value": -15, "unit": "°C"}
